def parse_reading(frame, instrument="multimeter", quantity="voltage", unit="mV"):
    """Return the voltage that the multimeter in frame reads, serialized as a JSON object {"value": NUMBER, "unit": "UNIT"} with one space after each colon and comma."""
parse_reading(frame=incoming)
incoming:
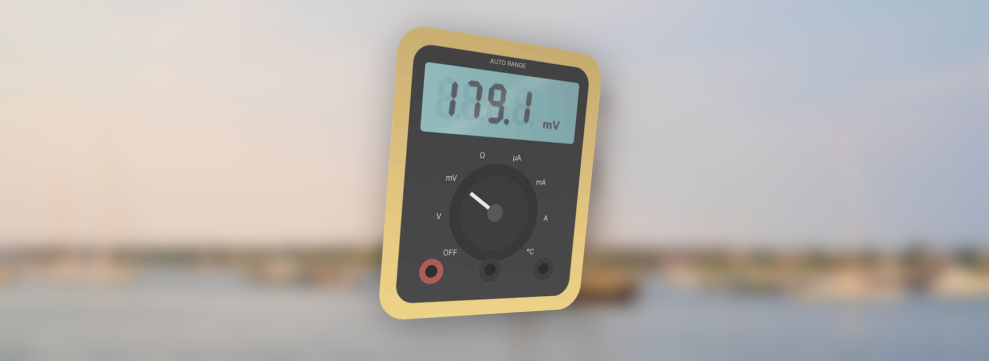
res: {"value": 179.1, "unit": "mV"}
